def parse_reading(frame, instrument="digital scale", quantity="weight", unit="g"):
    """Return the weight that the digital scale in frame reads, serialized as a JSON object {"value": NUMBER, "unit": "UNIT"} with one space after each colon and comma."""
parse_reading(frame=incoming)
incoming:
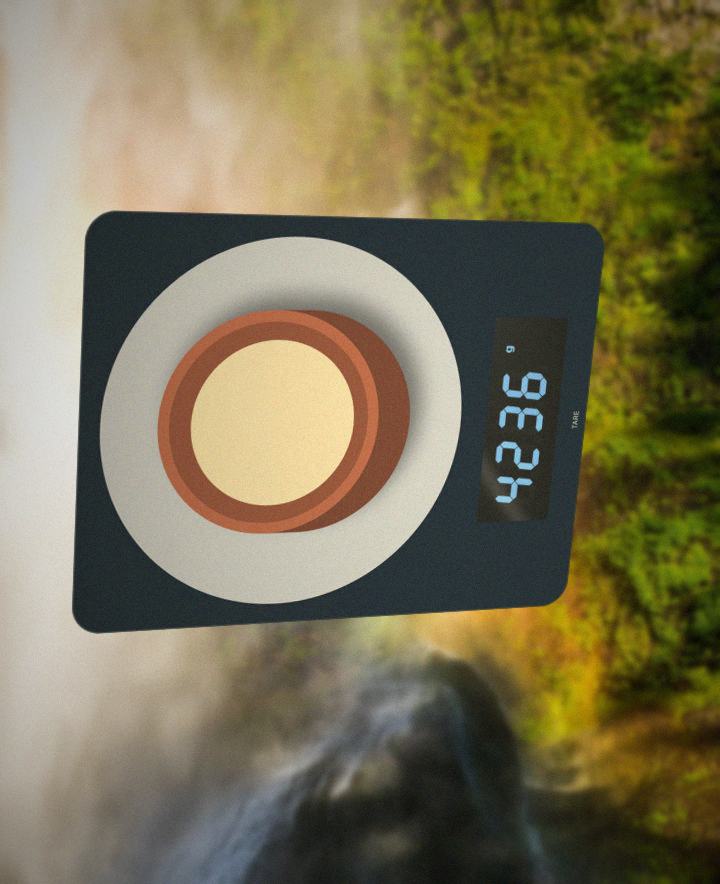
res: {"value": 4236, "unit": "g"}
